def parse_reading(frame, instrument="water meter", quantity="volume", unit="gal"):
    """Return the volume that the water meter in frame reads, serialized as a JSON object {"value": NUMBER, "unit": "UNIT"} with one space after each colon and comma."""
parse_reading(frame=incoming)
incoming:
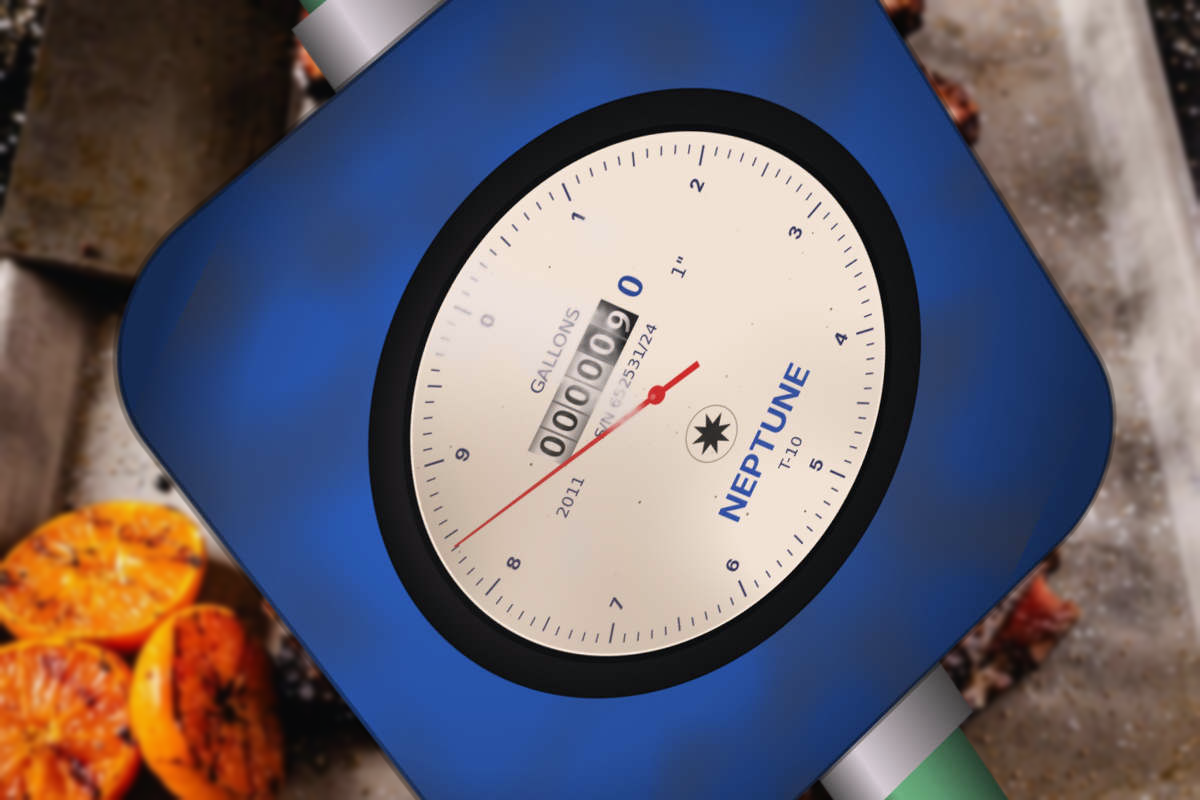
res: {"value": 88.4, "unit": "gal"}
